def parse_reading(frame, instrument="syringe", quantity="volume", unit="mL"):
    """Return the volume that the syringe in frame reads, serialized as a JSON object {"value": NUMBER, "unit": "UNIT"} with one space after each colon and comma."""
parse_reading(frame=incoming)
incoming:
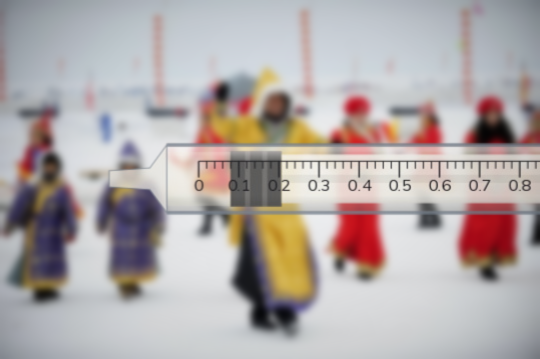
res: {"value": 0.08, "unit": "mL"}
